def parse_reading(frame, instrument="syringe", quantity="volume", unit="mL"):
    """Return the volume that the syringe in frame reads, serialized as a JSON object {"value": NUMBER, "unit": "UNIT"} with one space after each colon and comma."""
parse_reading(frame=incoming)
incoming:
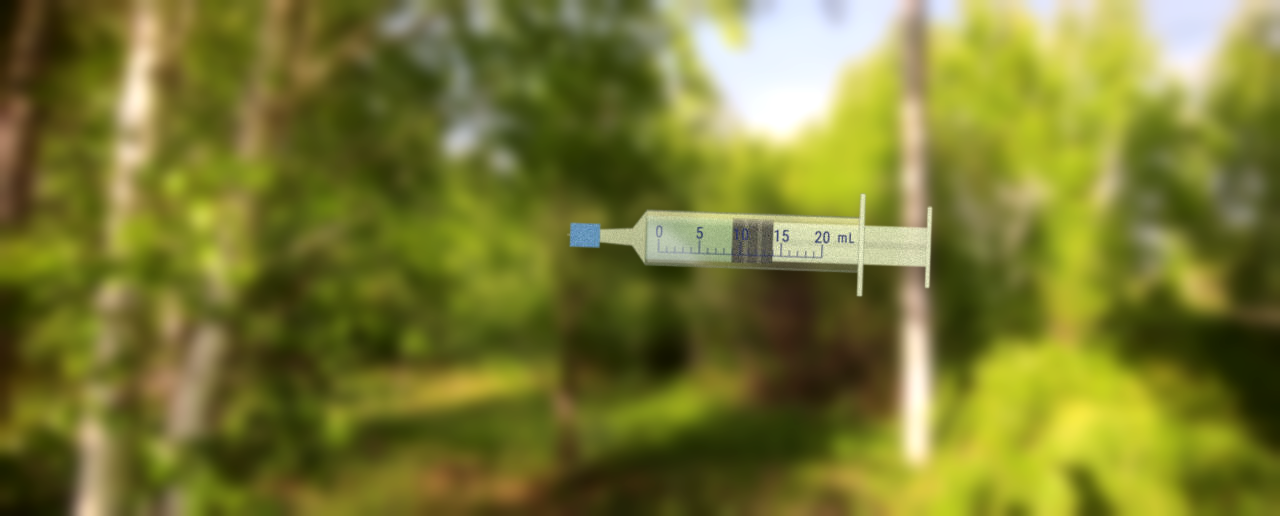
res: {"value": 9, "unit": "mL"}
